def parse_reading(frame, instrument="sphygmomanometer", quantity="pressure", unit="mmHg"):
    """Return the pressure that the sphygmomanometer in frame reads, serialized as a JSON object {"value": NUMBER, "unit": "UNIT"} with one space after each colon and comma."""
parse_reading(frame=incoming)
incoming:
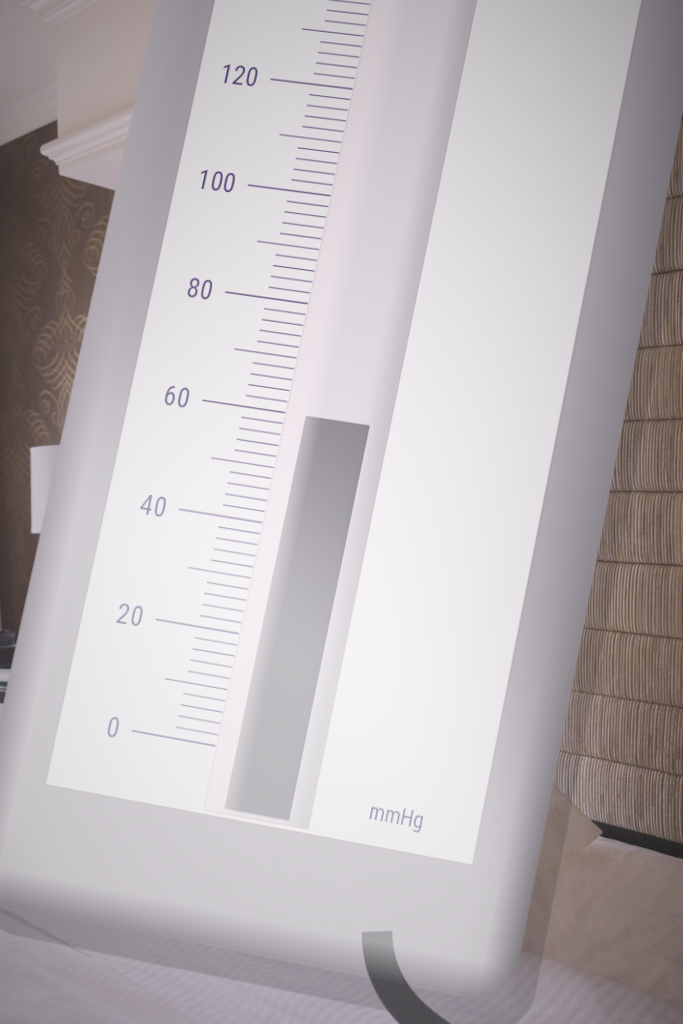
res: {"value": 60, "unit": "mmHg"}
